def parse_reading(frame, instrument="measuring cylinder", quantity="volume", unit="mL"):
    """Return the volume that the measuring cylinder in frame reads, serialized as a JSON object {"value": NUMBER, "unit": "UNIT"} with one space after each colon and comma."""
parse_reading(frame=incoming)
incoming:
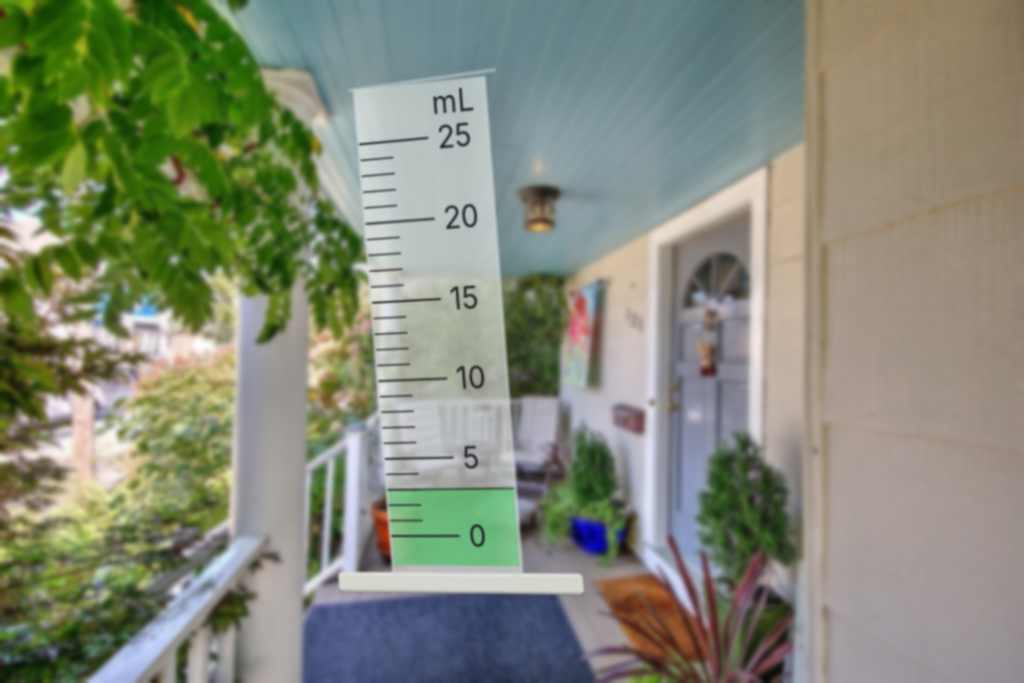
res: {"value": 3, "unit": "mL"}
